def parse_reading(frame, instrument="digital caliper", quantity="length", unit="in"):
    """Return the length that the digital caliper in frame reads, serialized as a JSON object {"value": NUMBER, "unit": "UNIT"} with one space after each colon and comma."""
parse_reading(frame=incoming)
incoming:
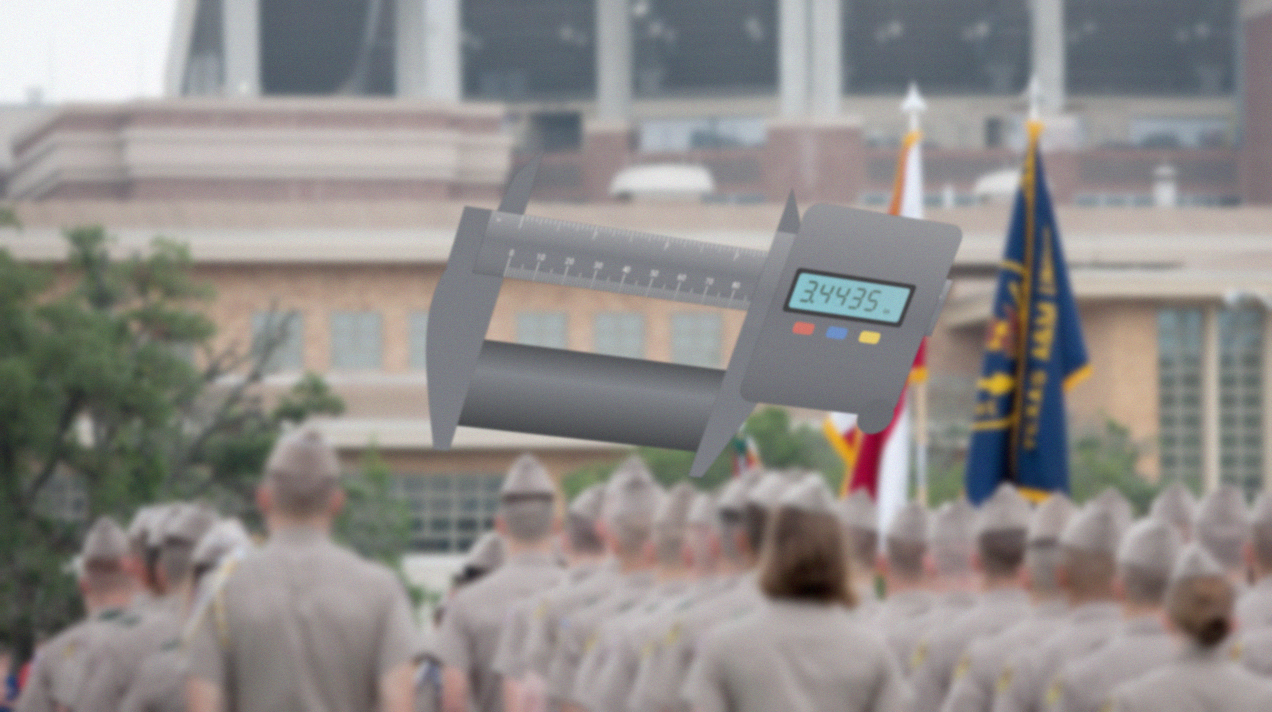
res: {"value": 3.4435, "unit": "in"}
